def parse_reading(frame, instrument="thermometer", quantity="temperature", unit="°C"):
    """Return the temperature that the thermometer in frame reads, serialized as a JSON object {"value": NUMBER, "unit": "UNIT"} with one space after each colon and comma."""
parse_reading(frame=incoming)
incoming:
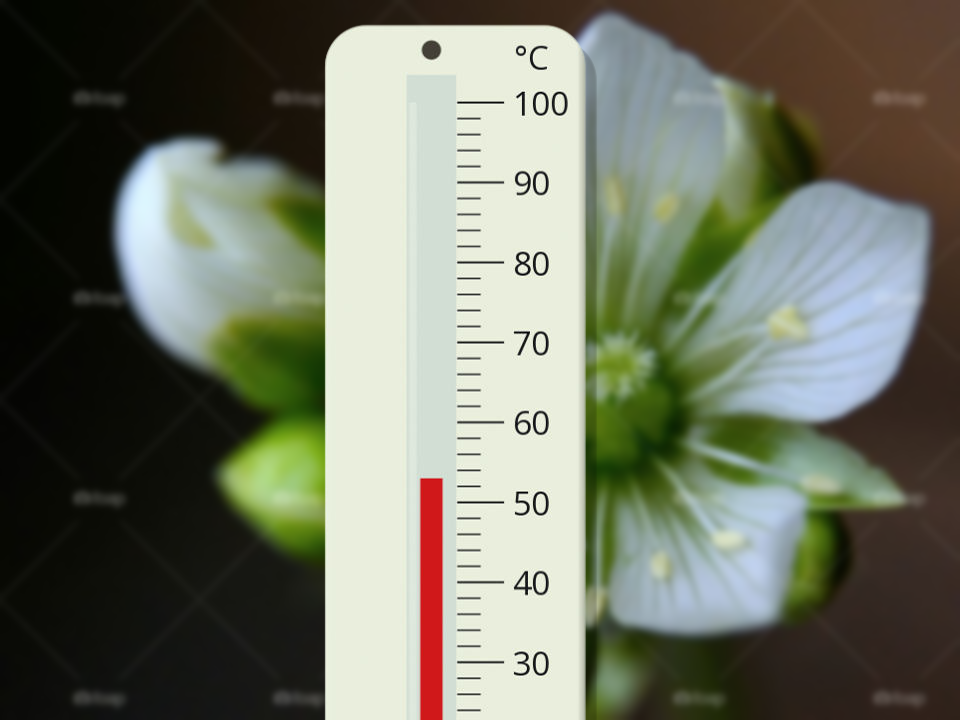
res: {"value": 53, "unit": "°C"}
